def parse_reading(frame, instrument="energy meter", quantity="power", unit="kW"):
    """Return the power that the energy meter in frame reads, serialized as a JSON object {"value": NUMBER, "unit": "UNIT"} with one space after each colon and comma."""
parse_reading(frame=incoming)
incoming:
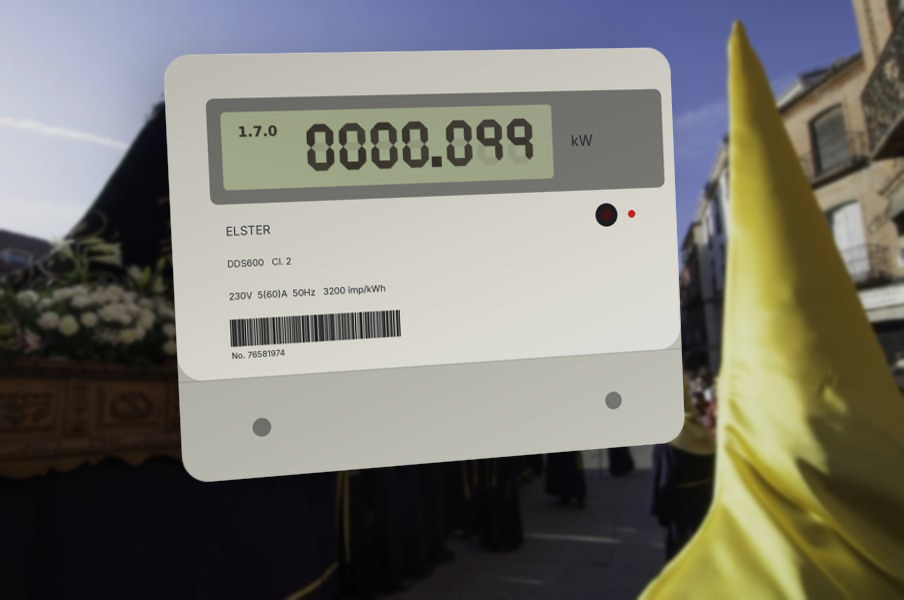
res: {"value": 0.099, "unit": "kW"}
